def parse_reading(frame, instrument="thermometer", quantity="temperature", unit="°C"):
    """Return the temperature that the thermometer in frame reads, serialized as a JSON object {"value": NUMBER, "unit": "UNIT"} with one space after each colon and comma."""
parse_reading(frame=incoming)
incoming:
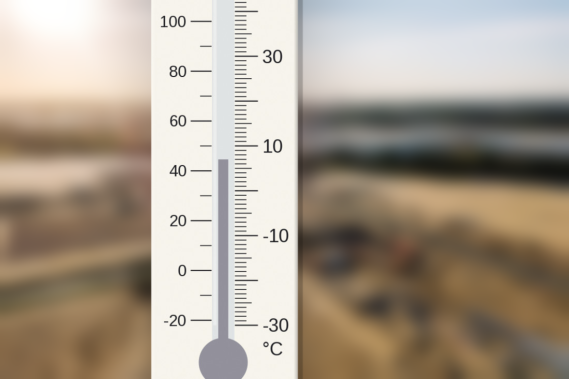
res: {"value": 7, "unit": "°C"}
